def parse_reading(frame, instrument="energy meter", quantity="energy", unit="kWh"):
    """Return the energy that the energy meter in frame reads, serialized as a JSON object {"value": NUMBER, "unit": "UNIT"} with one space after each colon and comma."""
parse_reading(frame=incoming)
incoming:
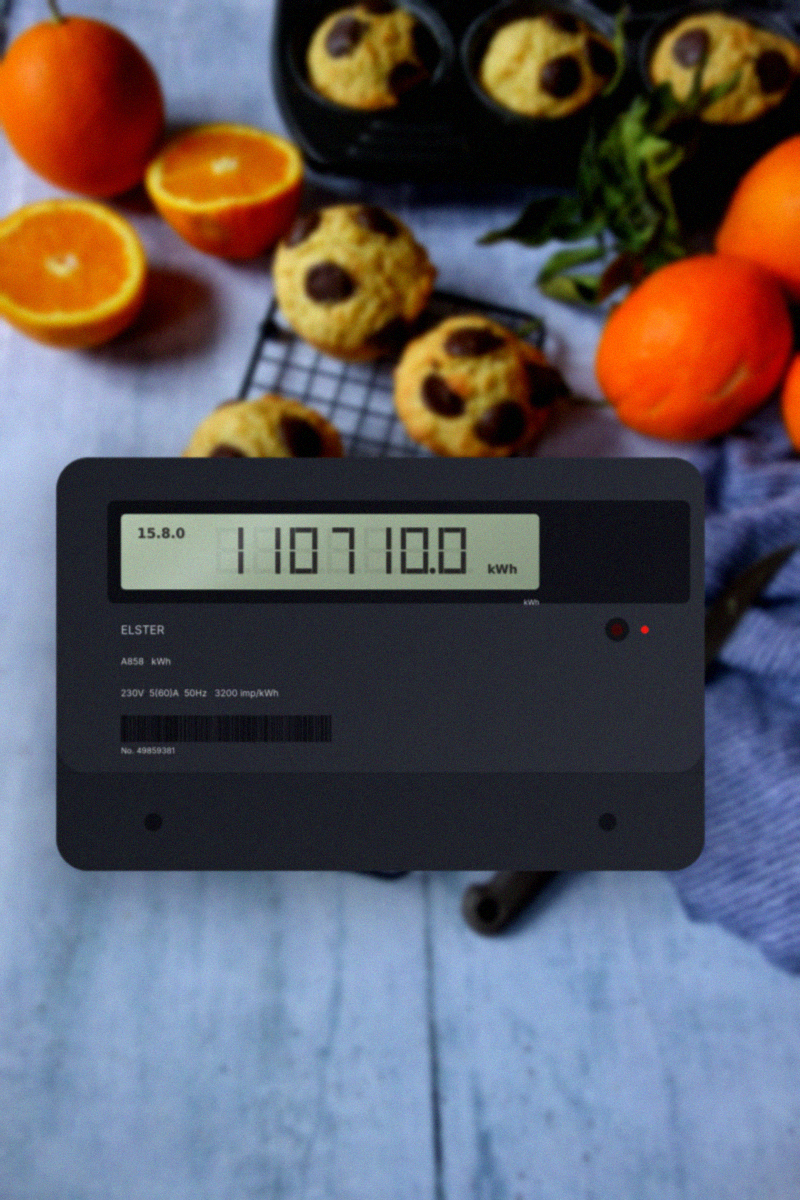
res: {"value": 110710.0, "unit": "kWh"}
